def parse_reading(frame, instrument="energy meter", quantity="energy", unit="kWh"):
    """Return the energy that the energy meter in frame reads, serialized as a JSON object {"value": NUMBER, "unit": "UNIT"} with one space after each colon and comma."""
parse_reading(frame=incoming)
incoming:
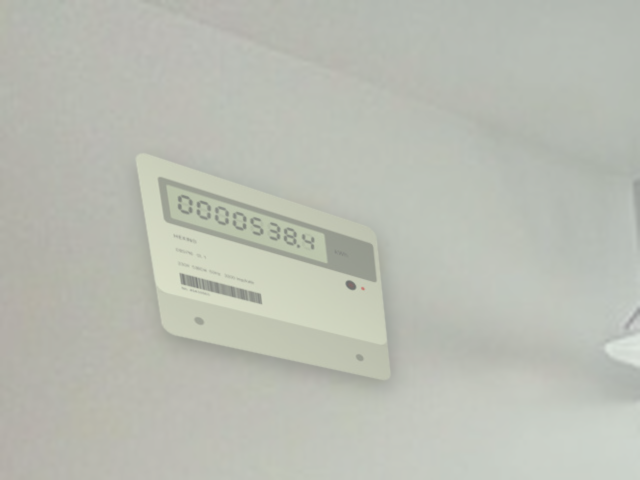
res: {"value": 538.4, "unit": "kWh"}
